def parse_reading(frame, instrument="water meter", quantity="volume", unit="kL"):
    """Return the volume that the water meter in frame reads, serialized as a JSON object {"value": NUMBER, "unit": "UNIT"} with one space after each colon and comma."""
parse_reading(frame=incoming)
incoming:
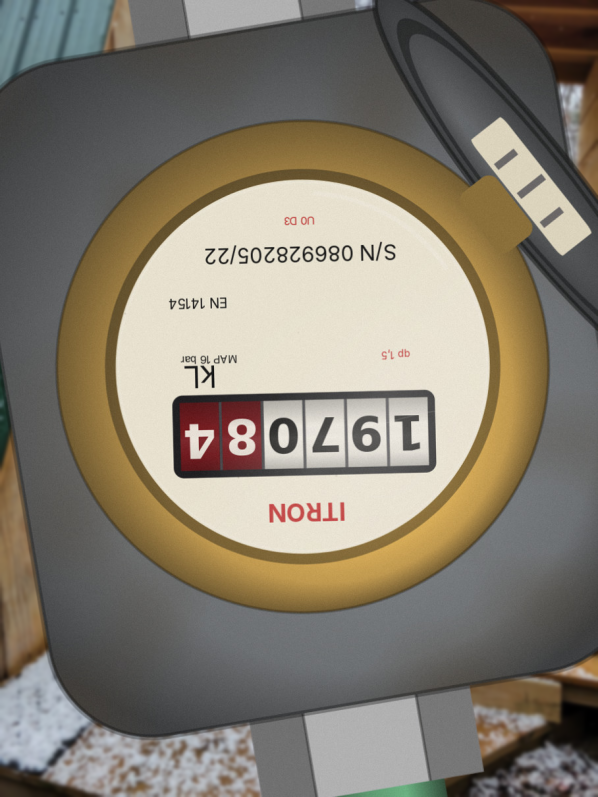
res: {"value": 1970.84, "unit": "kL"}
